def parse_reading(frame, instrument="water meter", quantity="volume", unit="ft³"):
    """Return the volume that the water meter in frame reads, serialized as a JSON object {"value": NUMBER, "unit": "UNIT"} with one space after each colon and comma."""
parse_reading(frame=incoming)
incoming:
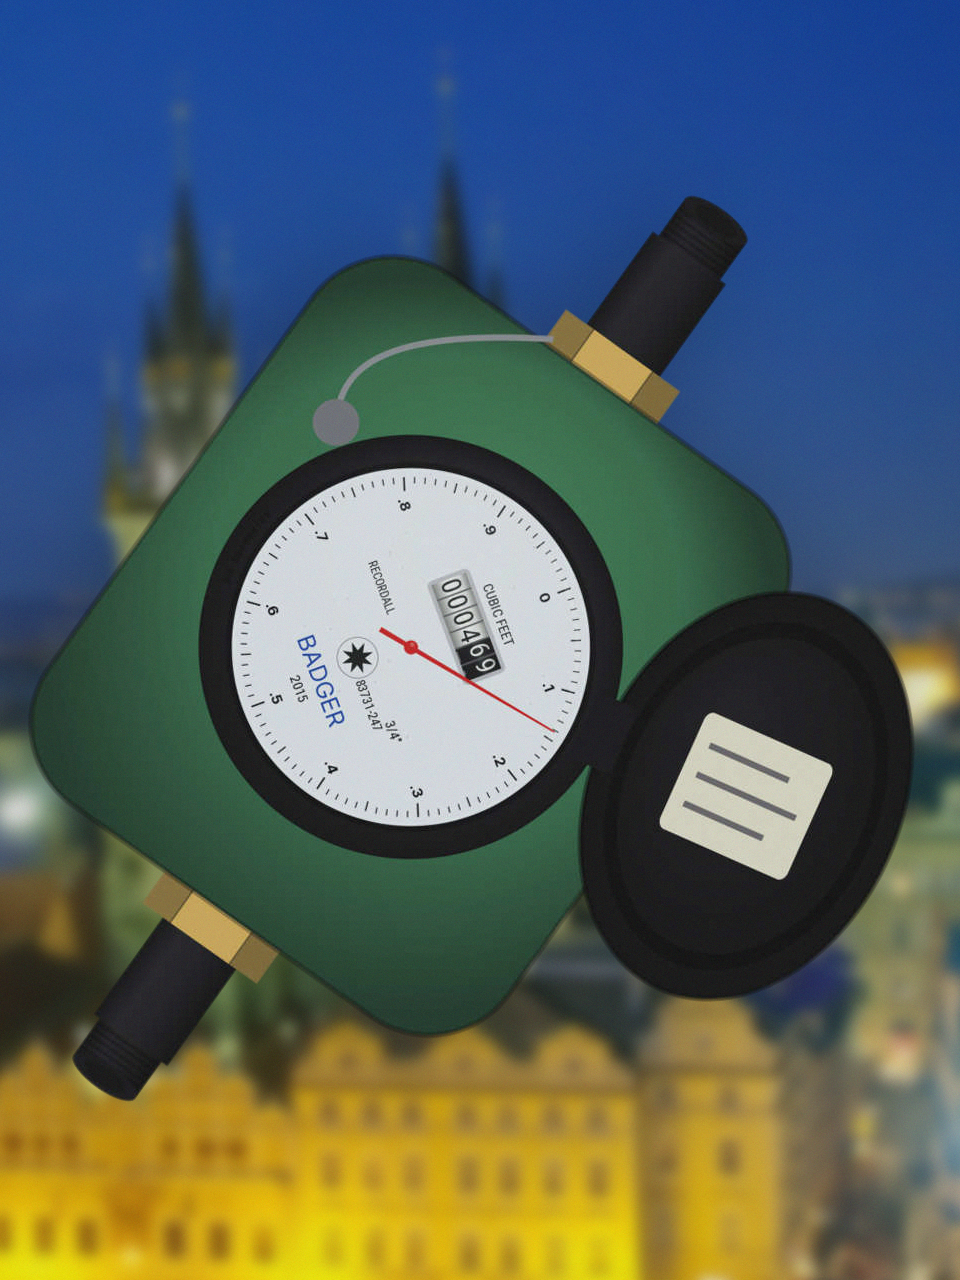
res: {"value": 469.14, "unit": "ft³"}
